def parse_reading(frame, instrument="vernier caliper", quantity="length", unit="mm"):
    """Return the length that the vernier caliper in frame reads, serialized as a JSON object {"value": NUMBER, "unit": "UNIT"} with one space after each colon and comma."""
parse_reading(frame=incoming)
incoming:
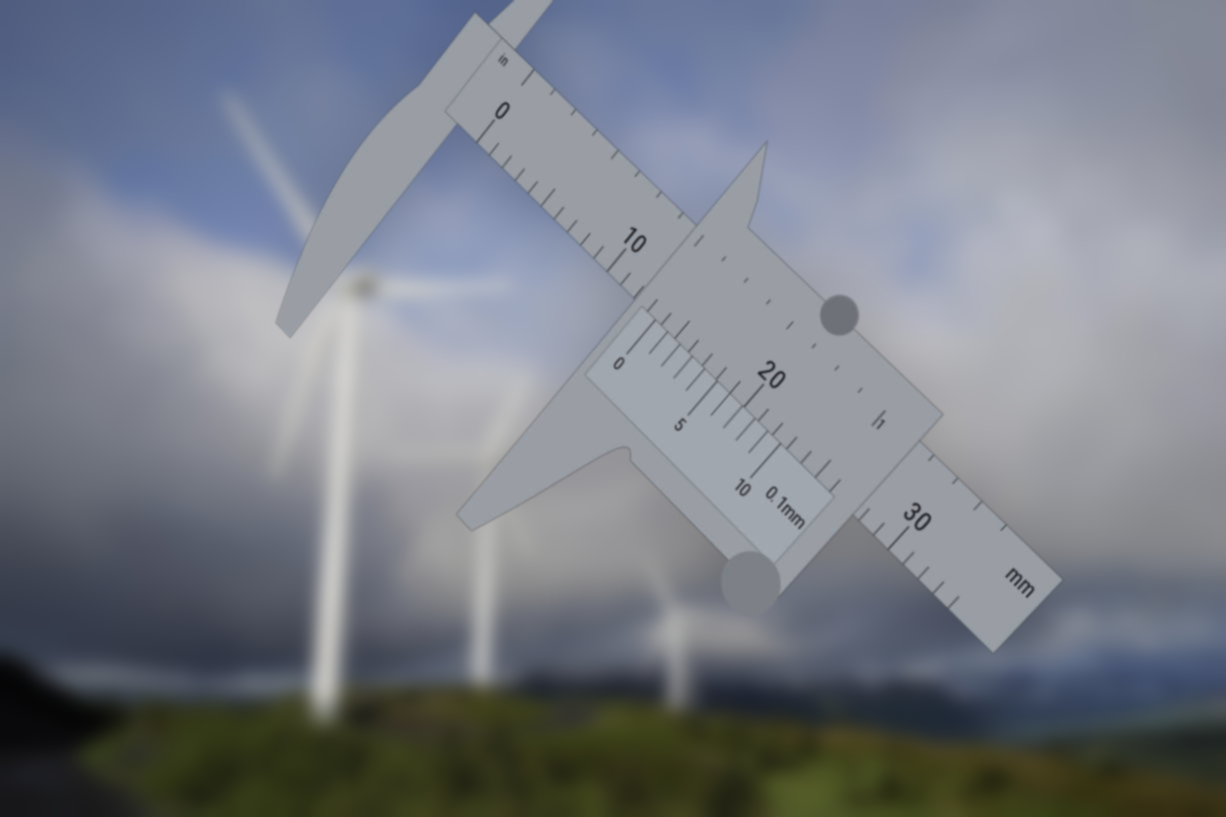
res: {"value": 13.6, "unit": "mm"}
